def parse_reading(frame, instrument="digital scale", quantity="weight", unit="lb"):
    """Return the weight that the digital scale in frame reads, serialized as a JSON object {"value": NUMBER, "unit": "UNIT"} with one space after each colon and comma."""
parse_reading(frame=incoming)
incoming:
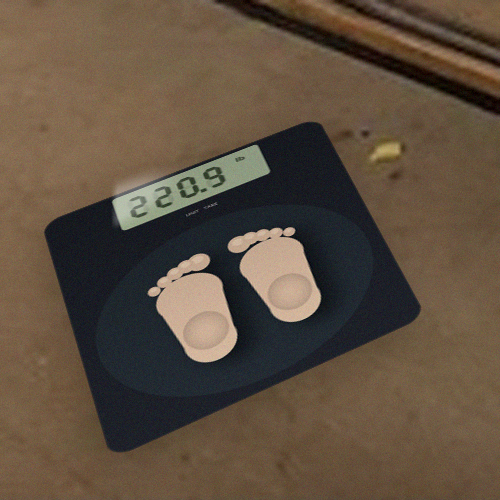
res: {"value": 220.9, "unit": "lb"}
